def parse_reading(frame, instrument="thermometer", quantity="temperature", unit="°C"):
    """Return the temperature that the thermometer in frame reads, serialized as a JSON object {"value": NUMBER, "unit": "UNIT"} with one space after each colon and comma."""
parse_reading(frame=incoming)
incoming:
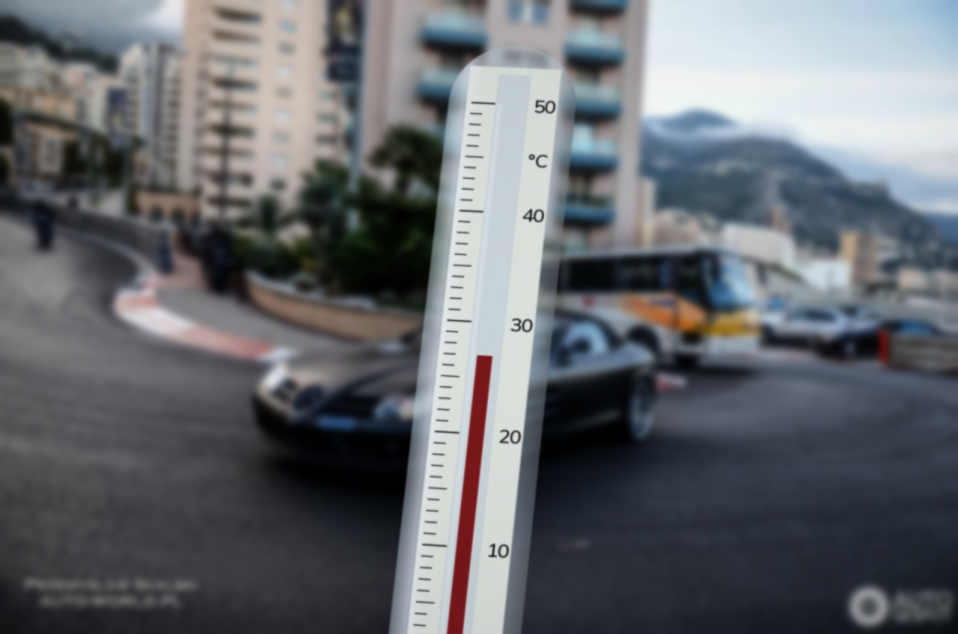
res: {"value": 27, "unit": "°C"}
